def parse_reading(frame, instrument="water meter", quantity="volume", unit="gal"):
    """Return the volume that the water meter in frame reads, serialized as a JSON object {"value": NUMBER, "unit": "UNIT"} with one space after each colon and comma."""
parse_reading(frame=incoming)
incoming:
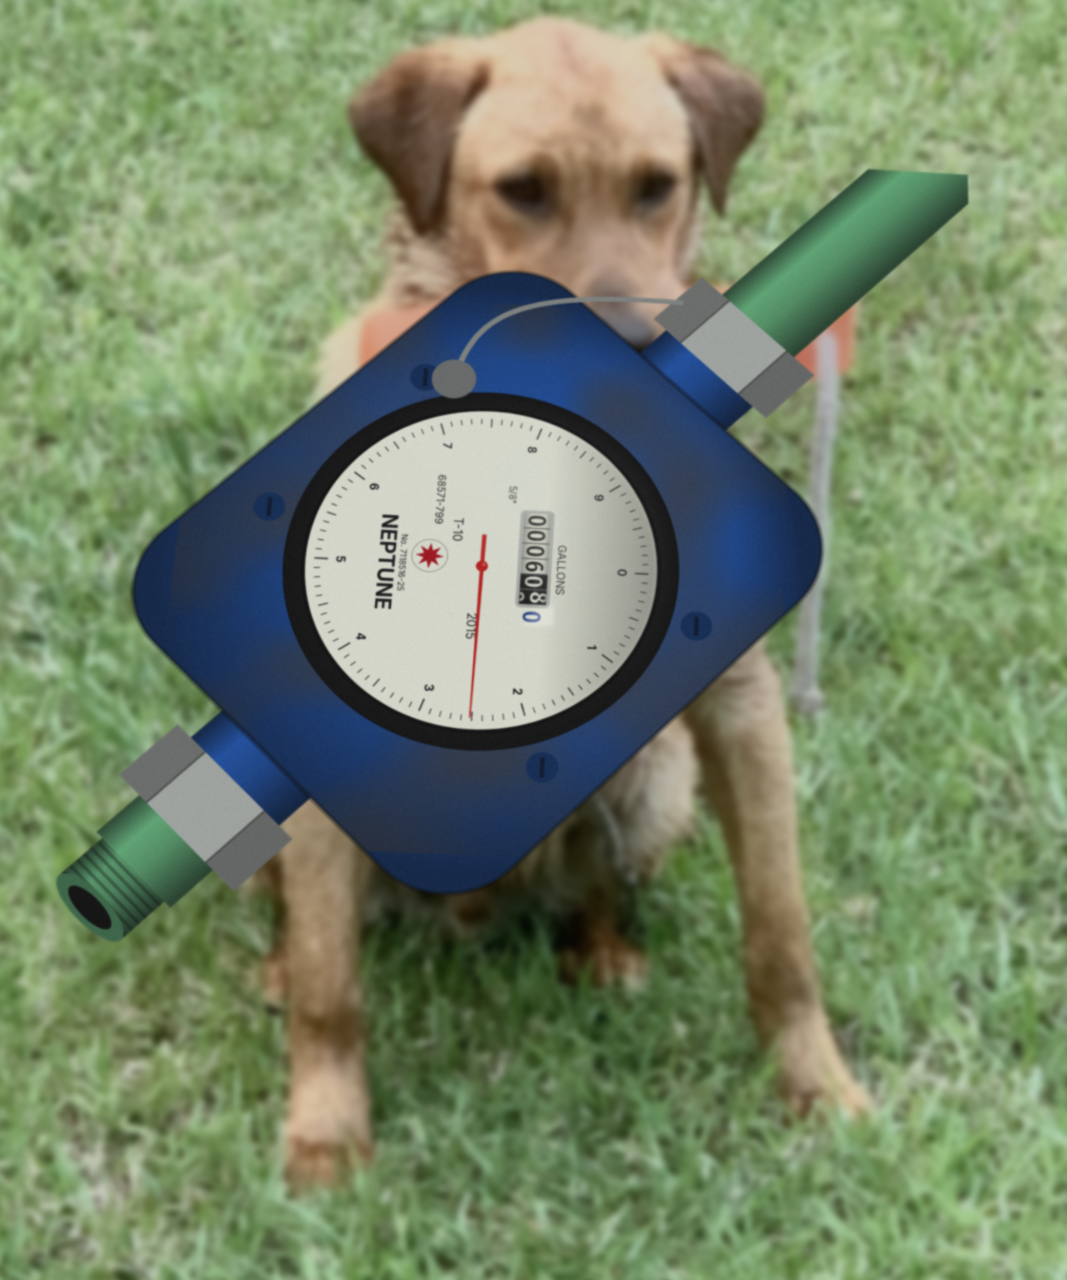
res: {"value": 6082.5, "unit": "gal"}
